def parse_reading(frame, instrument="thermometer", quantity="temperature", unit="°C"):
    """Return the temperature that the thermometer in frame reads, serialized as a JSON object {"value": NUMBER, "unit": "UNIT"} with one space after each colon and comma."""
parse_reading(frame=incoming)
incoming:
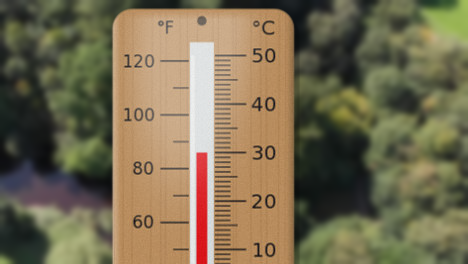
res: {"value": 30, "unit": "°C"}
